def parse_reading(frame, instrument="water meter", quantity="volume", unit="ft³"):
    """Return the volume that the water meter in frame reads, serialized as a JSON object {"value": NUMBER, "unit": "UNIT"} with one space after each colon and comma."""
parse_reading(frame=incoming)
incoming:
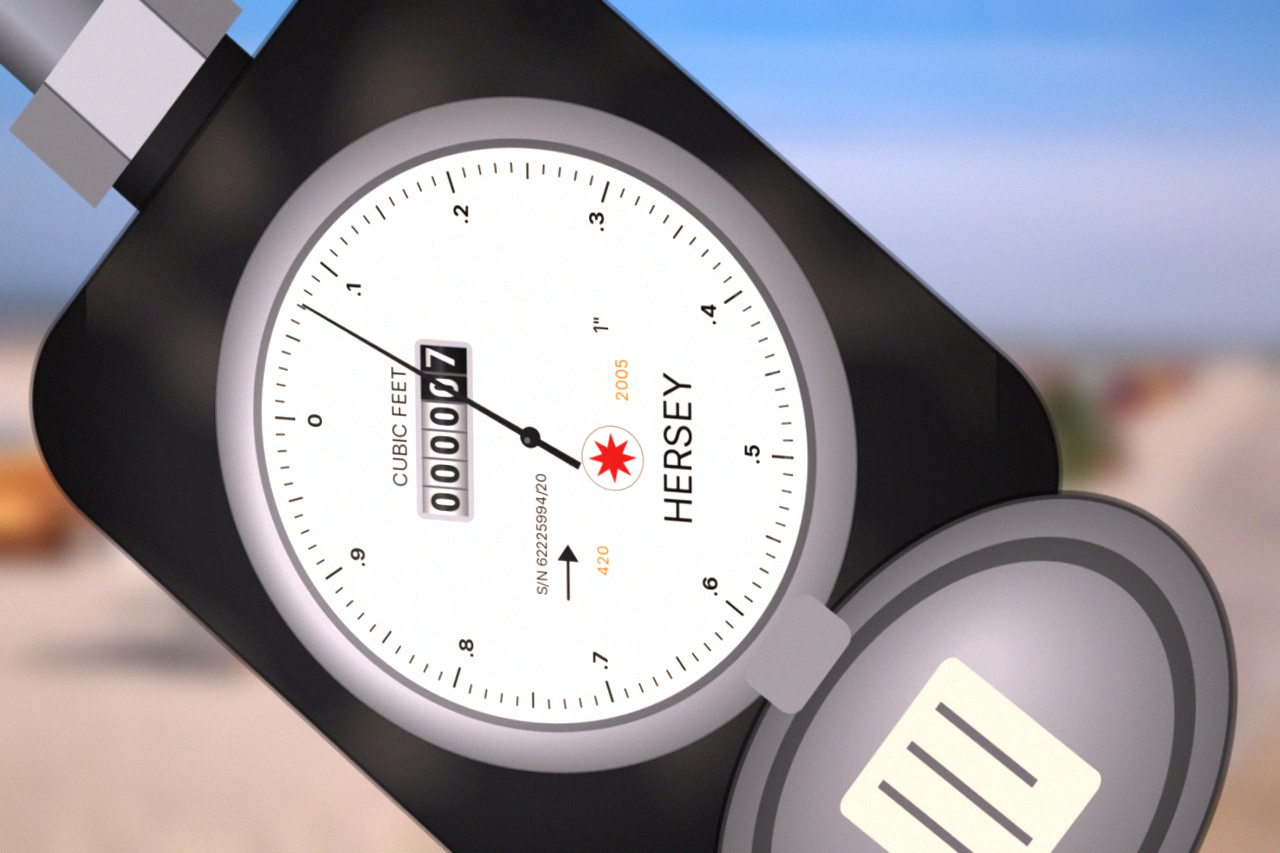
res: {"value": 7.07, "unit": "ft³"}
